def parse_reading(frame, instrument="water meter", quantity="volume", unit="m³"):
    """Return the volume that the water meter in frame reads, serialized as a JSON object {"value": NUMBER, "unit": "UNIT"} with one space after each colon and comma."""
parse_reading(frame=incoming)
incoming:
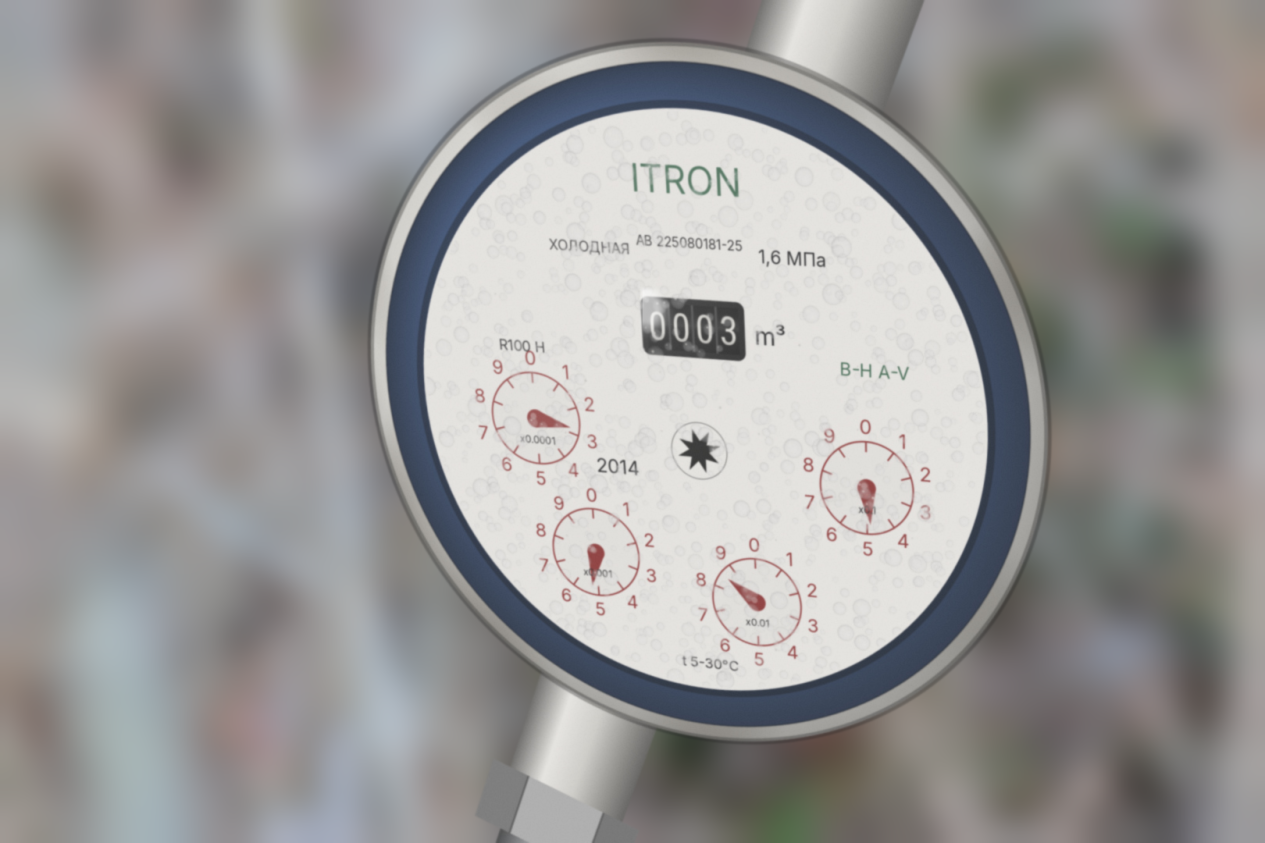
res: {"value": 3.4852, "unit": "m³"}
